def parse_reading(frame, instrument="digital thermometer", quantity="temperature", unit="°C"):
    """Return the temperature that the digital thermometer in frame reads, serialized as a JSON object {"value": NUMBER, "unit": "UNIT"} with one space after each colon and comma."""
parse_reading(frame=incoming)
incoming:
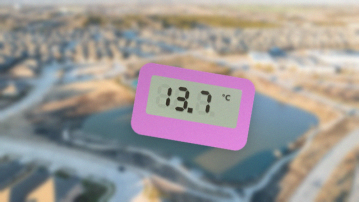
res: {"value": 13.7, "unit": "°C"}
